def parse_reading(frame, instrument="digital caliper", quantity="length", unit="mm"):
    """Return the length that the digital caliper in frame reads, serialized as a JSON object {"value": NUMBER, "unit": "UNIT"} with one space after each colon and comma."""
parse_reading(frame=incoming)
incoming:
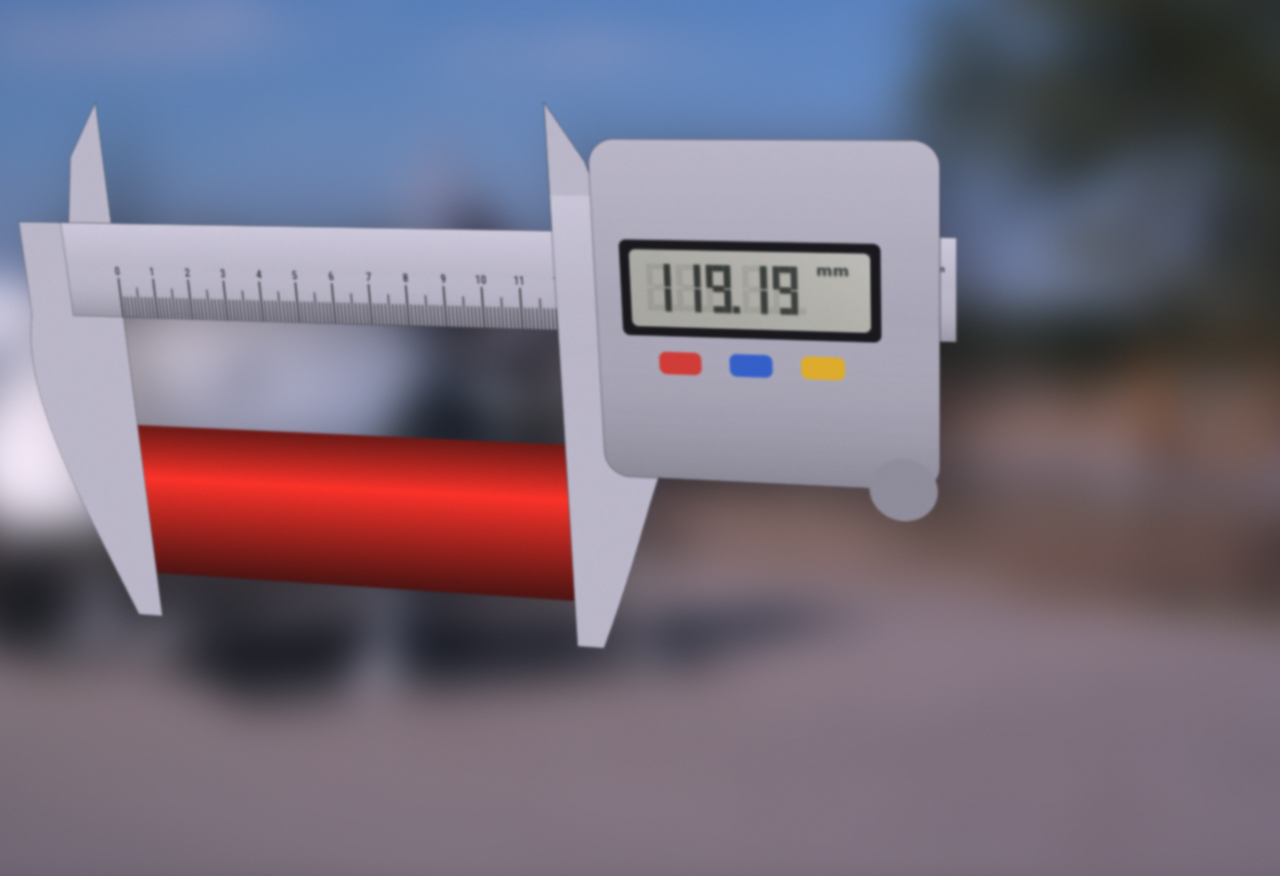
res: {"value": 119.19, "unit": "mm"}
